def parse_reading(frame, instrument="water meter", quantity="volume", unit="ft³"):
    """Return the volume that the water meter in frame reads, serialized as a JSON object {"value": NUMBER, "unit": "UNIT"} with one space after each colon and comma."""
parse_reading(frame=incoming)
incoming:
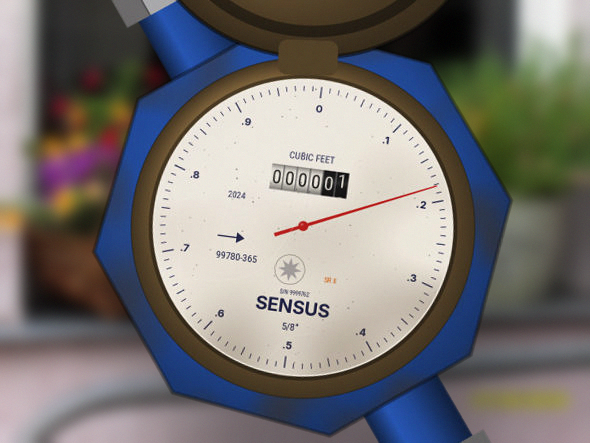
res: {"value": 1.18, "unit": "ft³"}
